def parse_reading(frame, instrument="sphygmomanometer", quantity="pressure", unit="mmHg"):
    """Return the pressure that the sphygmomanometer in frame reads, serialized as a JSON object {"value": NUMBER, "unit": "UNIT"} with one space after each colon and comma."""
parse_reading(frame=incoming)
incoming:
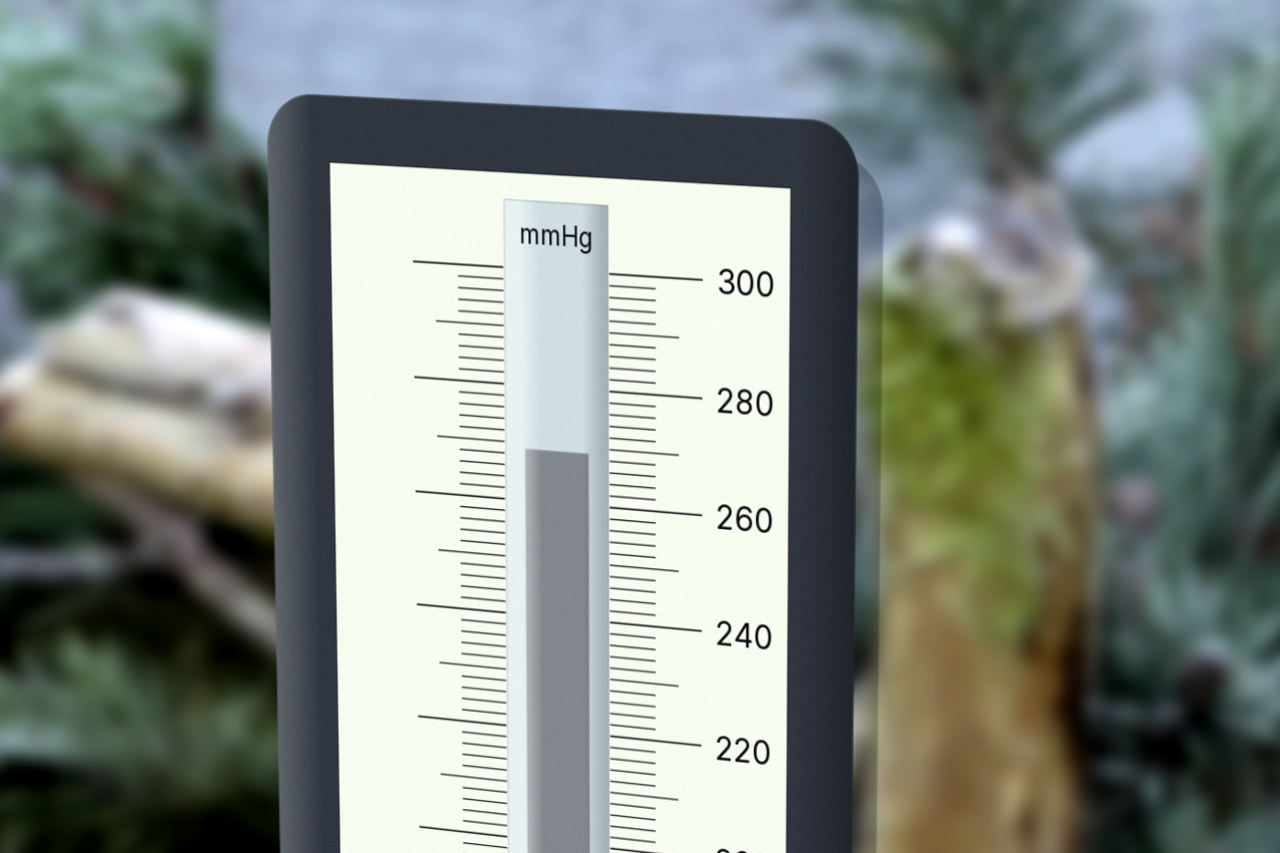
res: {"value": 269, "unit": "mmHg"}
